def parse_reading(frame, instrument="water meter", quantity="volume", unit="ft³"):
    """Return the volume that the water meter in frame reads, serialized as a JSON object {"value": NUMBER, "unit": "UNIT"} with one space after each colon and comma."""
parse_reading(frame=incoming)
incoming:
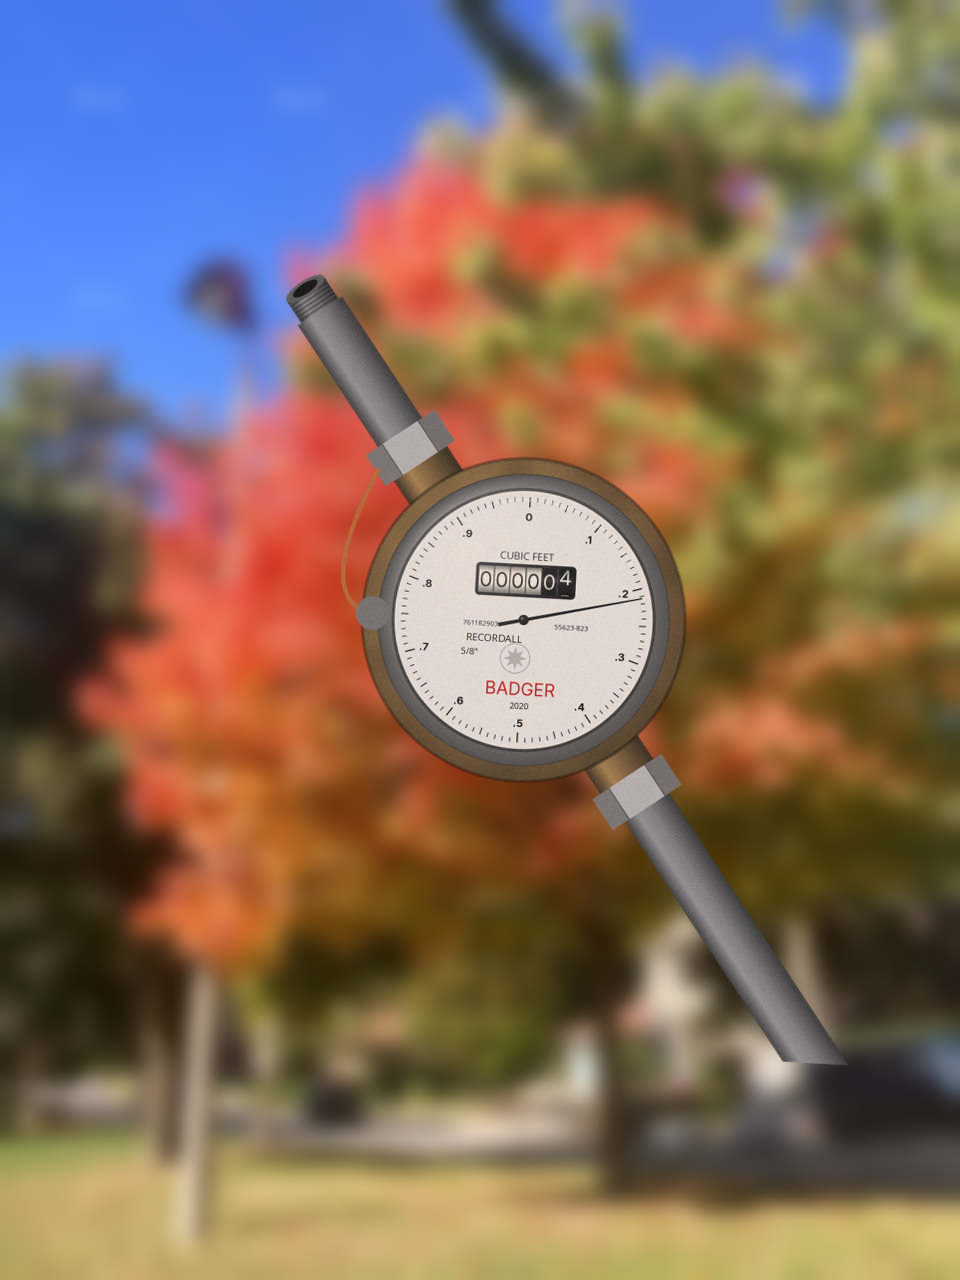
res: {"value": 4.21, "unit": "ft³"}
